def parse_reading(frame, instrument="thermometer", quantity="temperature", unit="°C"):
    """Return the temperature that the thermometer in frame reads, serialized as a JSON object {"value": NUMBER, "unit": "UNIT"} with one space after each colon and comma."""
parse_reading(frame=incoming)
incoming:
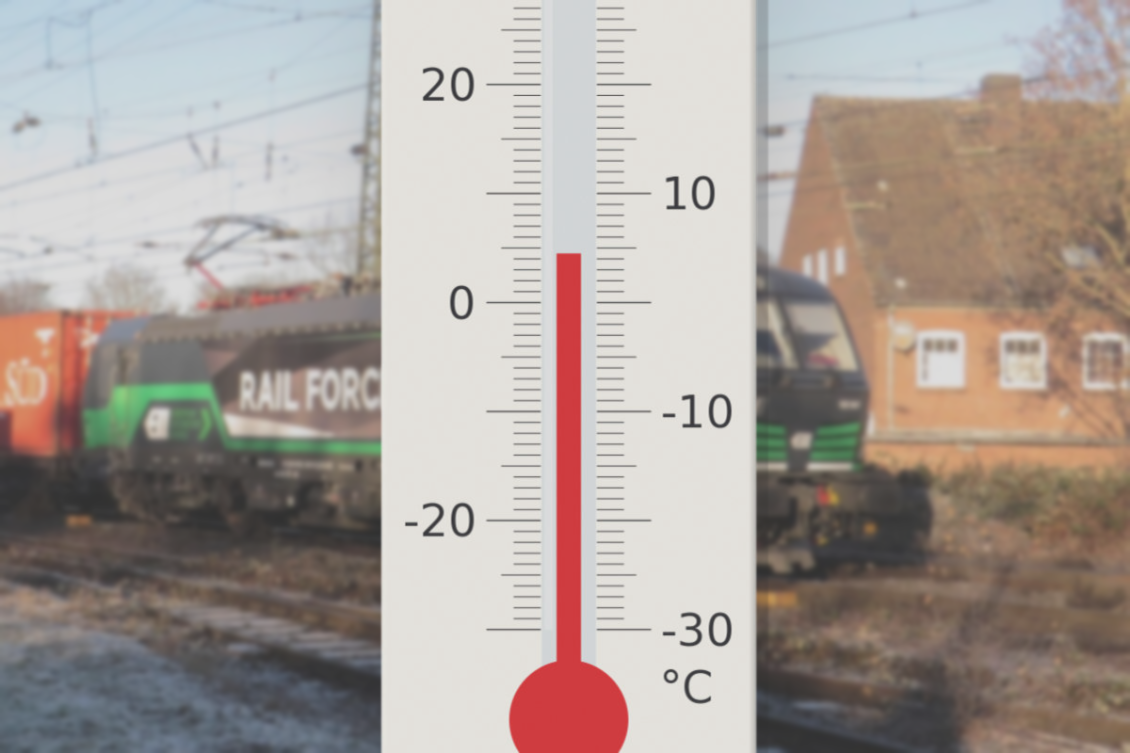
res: {"value": 4.5, "unit": "°C"}
